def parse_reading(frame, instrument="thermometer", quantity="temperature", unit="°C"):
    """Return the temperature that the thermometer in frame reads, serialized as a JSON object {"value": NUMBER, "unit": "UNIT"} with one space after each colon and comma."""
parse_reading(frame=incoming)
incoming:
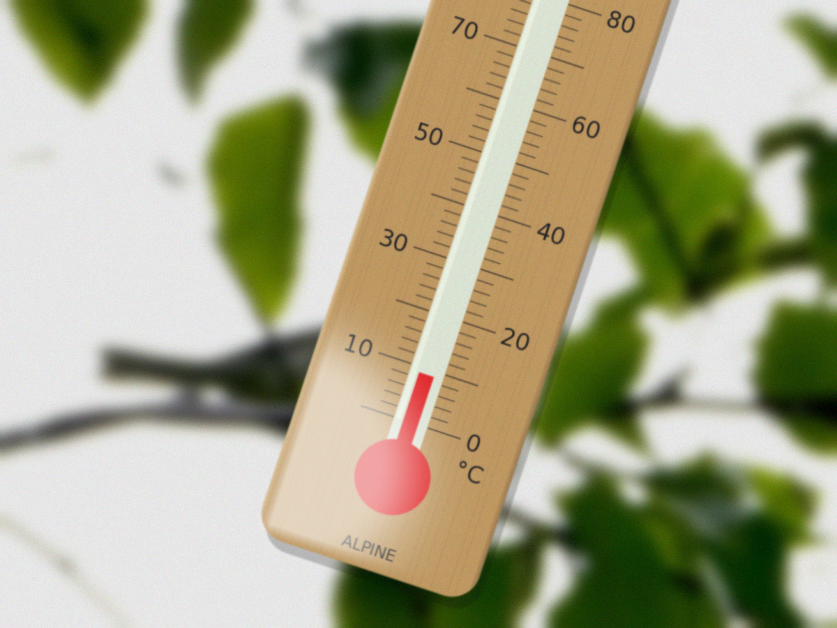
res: {"value": 9, "unit": "°C"}
